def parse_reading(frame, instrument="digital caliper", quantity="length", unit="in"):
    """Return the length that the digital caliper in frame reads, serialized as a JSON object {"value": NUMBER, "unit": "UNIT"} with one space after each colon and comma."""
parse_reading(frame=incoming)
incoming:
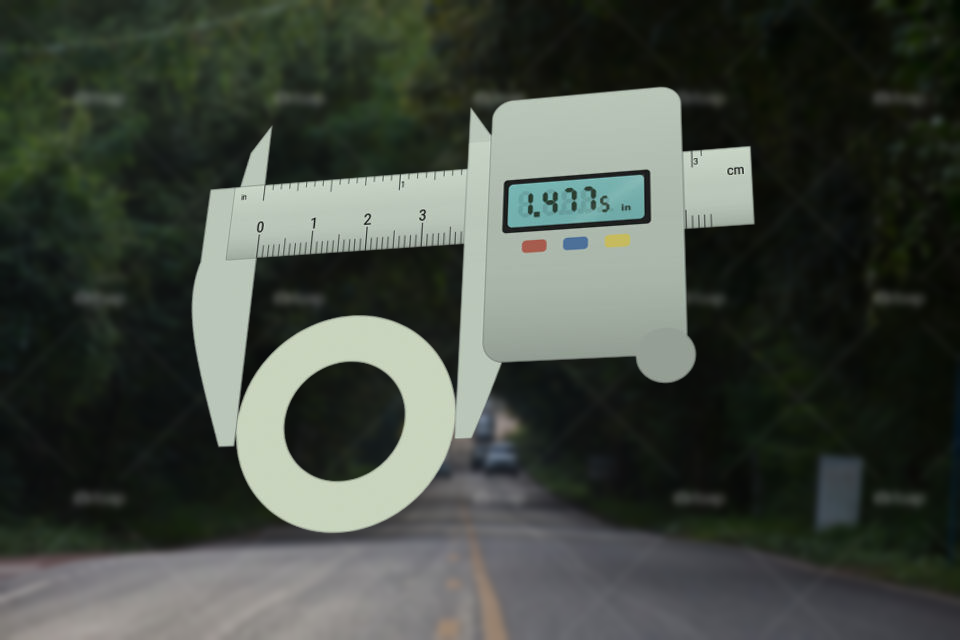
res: {"value": 1.4775, "unit": "in"}
